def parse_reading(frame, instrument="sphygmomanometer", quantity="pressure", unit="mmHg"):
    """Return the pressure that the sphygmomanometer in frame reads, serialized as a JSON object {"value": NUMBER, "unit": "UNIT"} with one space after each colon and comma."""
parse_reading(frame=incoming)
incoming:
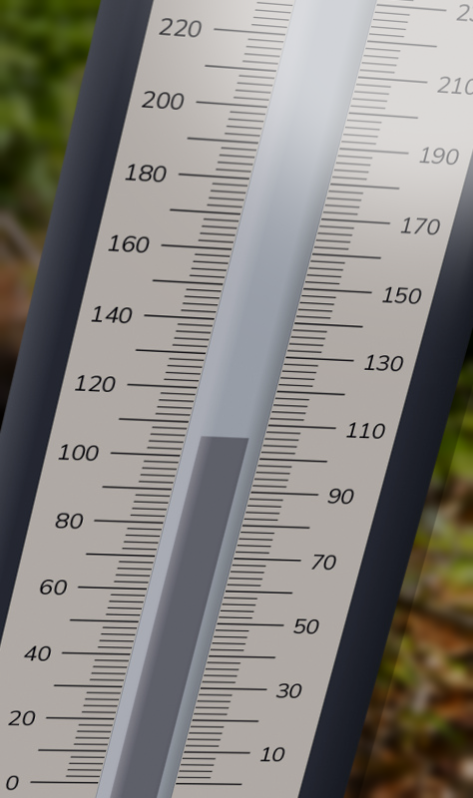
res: {"value": 106, "unit": "mmHg"}
